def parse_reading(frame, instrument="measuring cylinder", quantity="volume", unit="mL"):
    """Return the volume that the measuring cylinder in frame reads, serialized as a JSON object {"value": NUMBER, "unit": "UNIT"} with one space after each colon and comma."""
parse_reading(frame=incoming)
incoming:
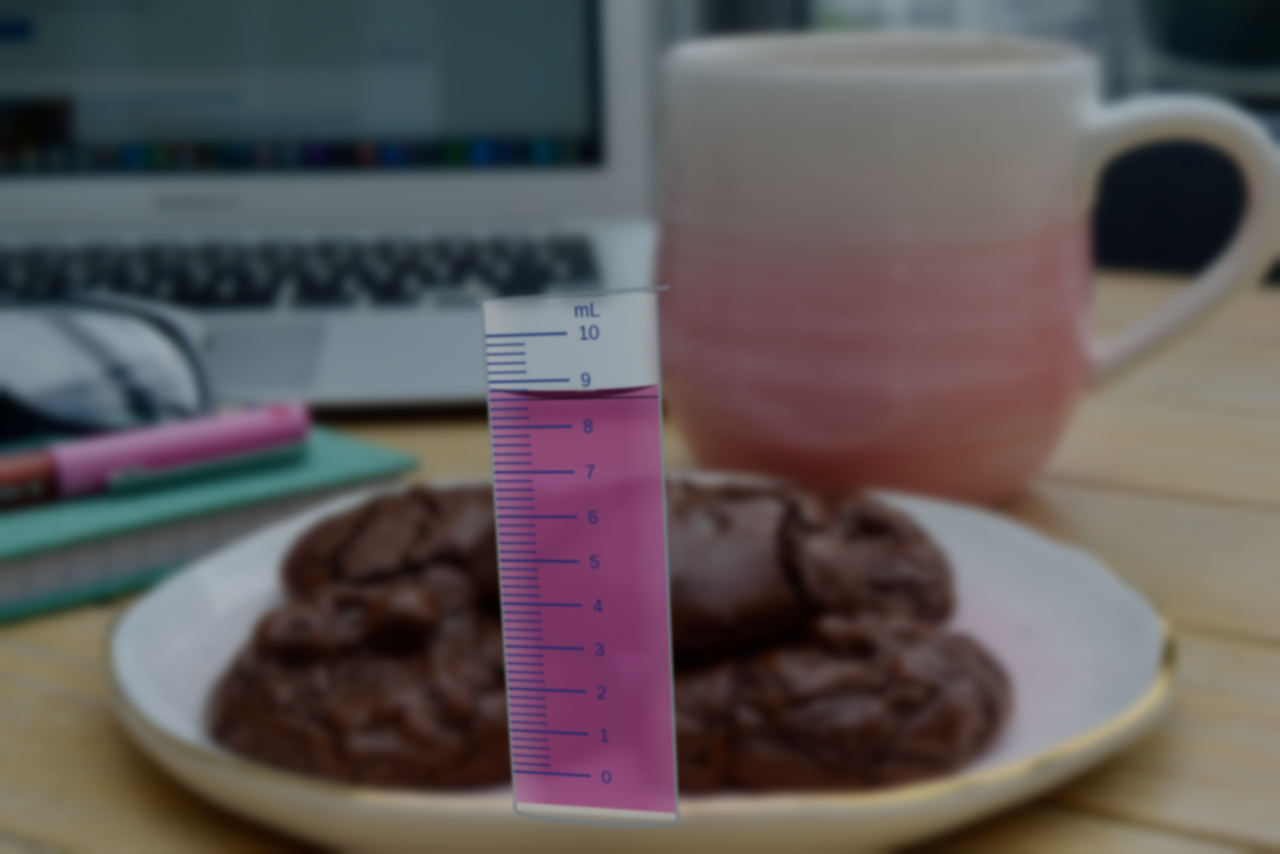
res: {"value": 8.6, "unit": "mL"}
